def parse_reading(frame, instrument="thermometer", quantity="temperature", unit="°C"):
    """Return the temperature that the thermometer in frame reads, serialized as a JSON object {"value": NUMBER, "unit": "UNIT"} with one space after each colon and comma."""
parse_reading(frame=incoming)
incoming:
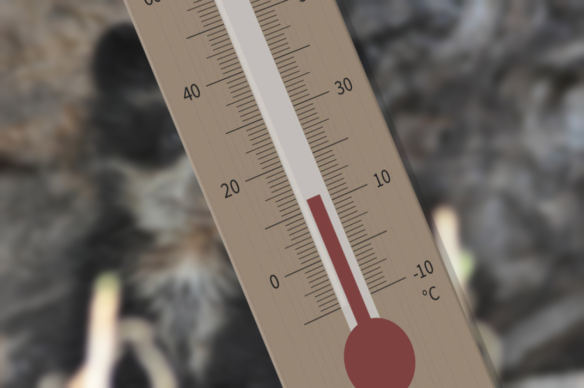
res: {"value": 12, "unit": "°C"}
